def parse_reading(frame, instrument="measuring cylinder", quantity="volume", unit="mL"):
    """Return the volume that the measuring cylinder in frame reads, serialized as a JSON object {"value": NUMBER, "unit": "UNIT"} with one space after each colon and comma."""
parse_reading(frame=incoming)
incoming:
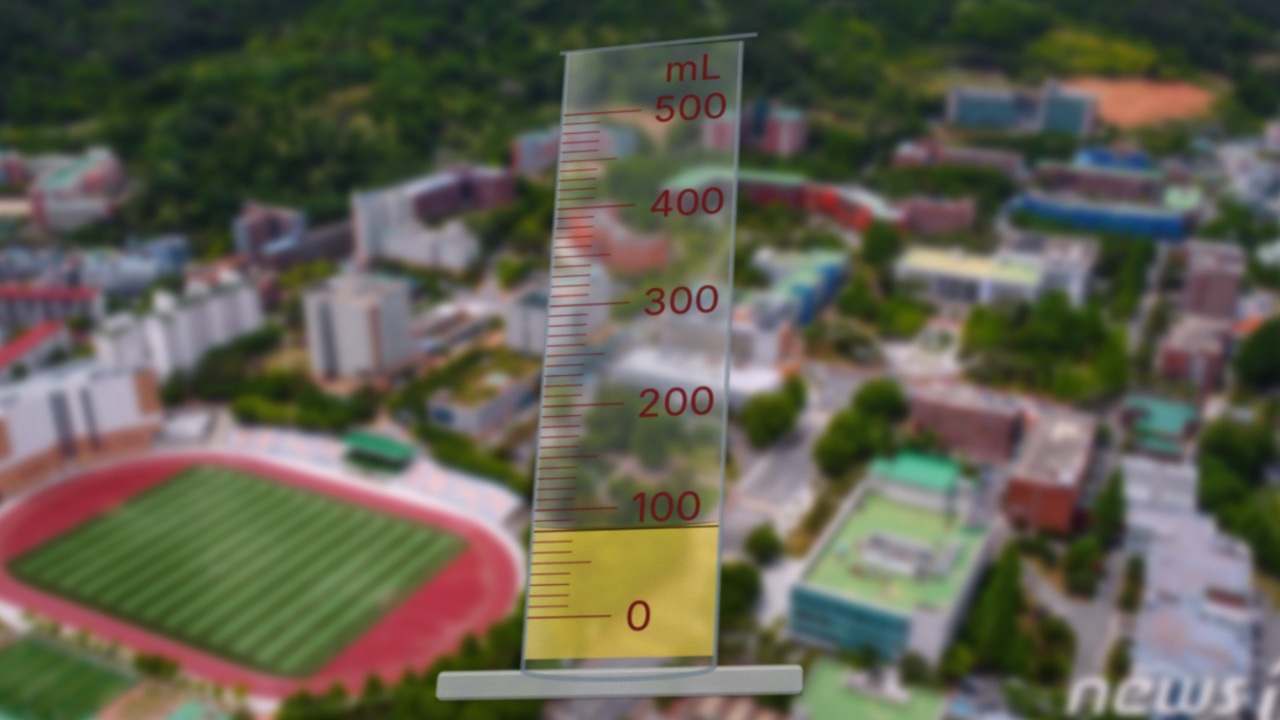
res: {"value": 80, "unit": "mL"}
